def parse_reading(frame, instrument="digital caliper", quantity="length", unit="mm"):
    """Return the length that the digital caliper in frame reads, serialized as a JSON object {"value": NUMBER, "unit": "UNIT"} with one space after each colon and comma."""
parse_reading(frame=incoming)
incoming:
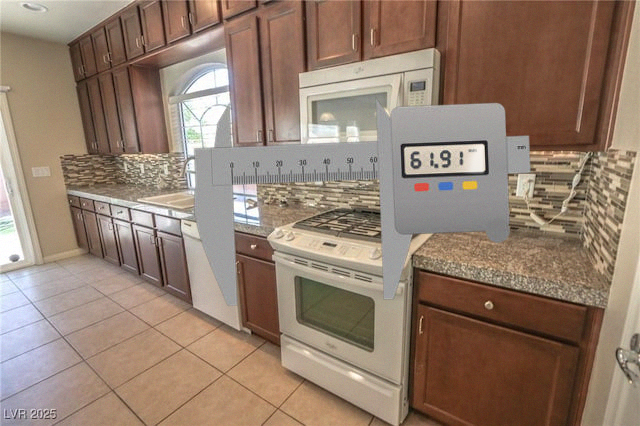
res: {"value": 61.91, "unit": "mm"}
